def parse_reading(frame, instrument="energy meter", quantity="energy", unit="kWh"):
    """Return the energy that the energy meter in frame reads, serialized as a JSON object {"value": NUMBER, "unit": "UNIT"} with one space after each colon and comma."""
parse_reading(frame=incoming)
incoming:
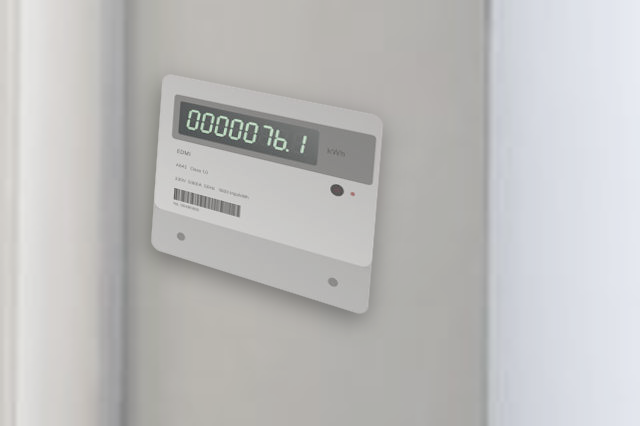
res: {"value": 76.1, "unit": "kWh"}
